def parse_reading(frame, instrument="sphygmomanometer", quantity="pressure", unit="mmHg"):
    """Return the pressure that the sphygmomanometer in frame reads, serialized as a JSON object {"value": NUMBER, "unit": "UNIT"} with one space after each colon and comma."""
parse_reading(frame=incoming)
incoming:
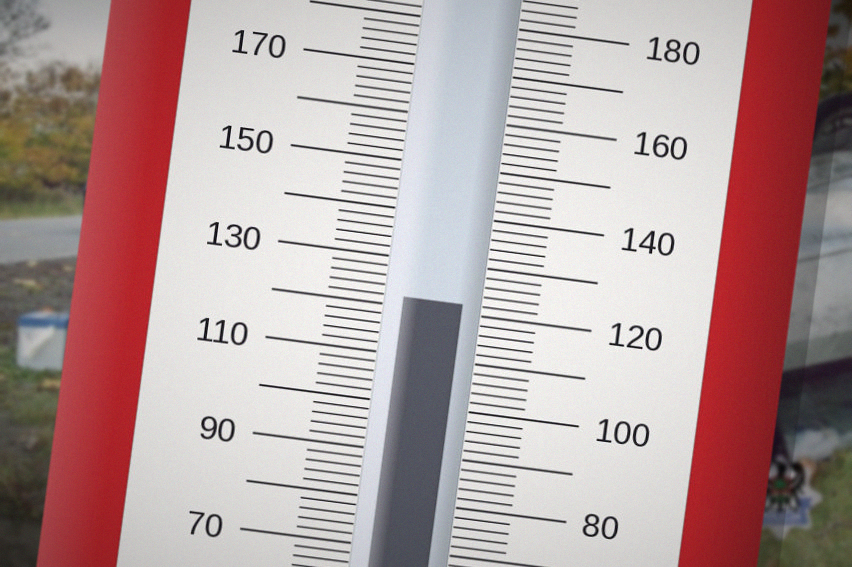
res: {"value": 122, "unit": "mmHg"}
